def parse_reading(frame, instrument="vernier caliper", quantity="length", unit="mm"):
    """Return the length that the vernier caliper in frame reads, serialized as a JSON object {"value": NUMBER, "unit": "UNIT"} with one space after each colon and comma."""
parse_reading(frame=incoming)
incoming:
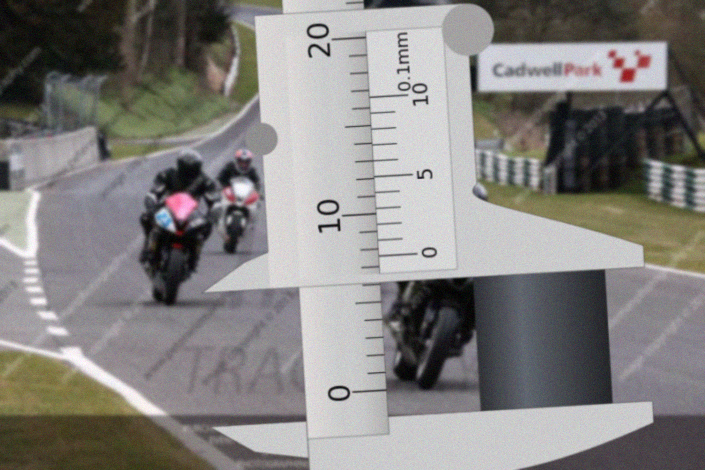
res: {"value": 7.6, "unit": "mm"}
